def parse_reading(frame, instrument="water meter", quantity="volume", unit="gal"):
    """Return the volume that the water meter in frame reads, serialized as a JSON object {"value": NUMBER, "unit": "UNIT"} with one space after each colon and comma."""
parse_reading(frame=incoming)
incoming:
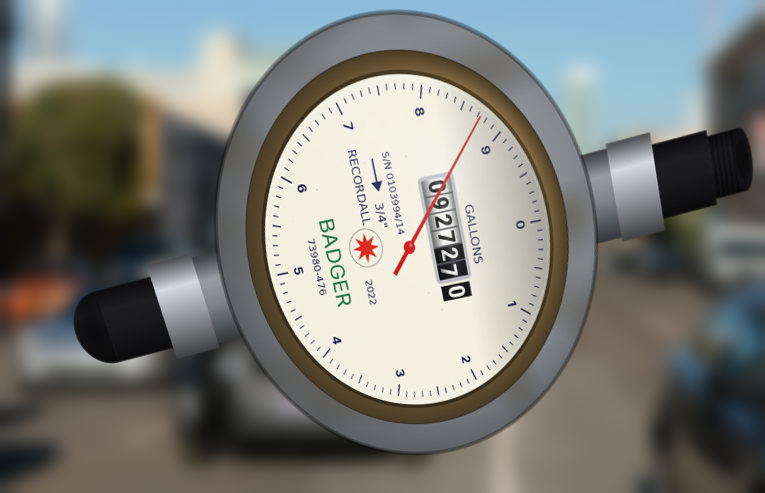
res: {"value": 927268.7, "unit": "gal"}
